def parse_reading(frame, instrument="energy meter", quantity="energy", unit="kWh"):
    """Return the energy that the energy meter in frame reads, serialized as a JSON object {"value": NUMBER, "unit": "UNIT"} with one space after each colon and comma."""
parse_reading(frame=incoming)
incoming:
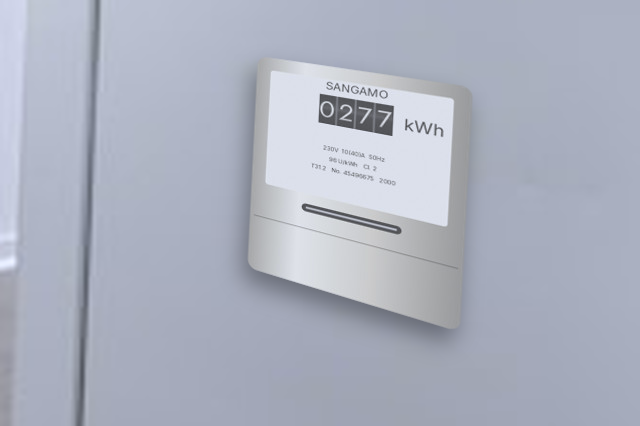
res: {"value": 277, "unit": "kWh"}
